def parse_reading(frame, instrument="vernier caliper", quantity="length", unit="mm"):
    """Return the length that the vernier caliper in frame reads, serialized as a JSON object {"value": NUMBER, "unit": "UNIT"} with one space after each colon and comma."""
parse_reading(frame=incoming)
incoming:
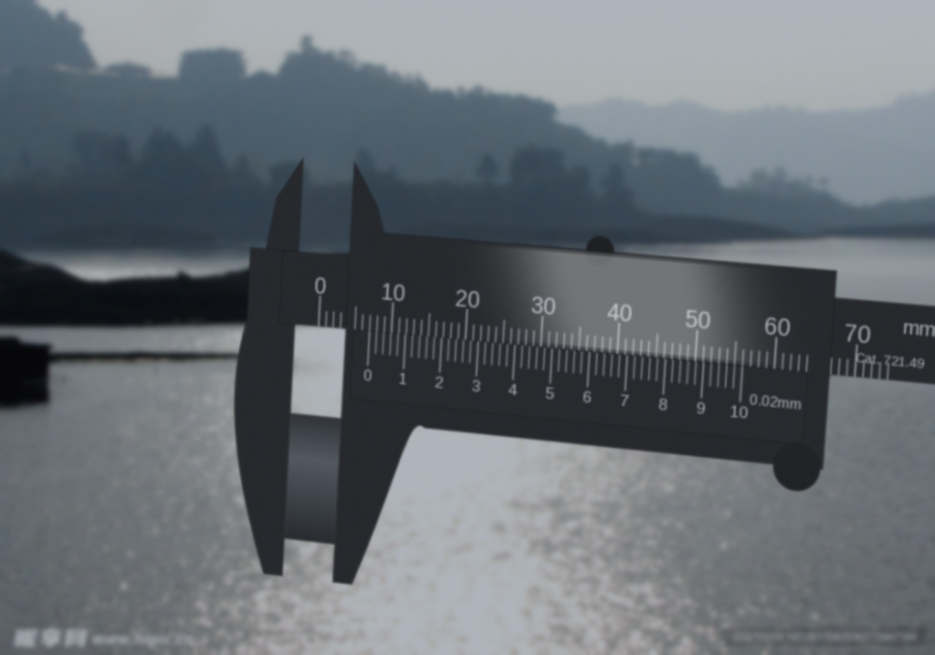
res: {"value": 7.0, "unit": "mm"}
